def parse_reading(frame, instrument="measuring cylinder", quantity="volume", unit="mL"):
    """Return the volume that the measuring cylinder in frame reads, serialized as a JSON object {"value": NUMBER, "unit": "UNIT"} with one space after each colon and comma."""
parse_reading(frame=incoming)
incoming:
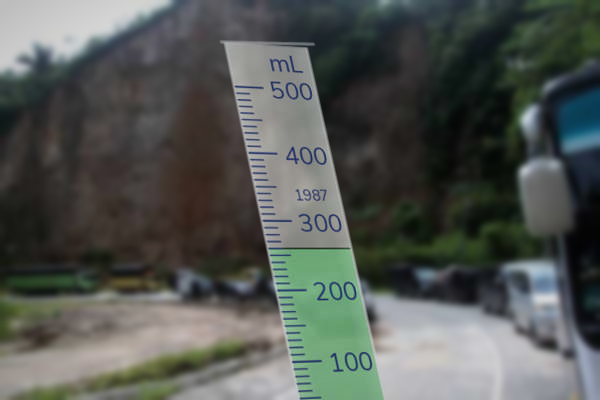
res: {"value": 260, "unit": "mL"}
